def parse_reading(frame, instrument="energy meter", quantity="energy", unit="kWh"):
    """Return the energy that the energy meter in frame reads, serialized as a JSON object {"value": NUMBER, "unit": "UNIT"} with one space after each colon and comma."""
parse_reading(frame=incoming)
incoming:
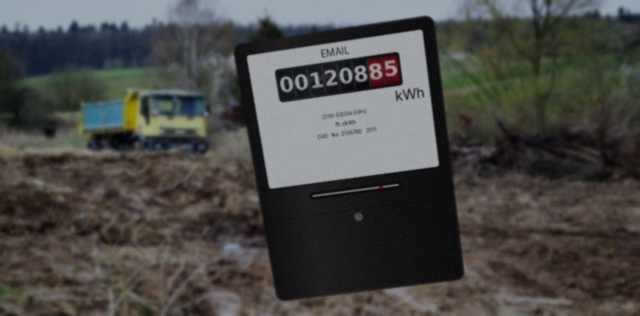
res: {"value": 1208.85, "unit": "kWh"}
